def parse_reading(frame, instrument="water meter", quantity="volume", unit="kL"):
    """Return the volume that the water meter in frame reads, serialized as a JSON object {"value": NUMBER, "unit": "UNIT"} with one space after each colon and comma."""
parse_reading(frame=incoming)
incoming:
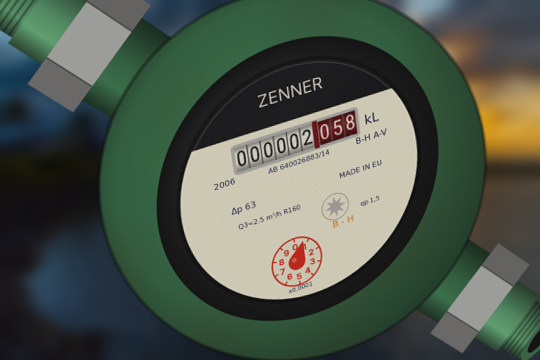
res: {"value": 2.0580, "unit": "kL"}
